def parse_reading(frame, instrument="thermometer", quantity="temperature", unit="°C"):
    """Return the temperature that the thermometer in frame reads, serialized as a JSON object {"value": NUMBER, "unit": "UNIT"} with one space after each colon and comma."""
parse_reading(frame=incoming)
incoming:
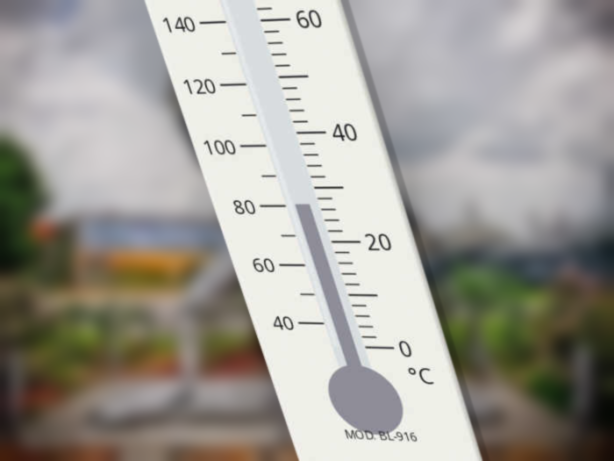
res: {"value": 27, "unit": "°C"}
